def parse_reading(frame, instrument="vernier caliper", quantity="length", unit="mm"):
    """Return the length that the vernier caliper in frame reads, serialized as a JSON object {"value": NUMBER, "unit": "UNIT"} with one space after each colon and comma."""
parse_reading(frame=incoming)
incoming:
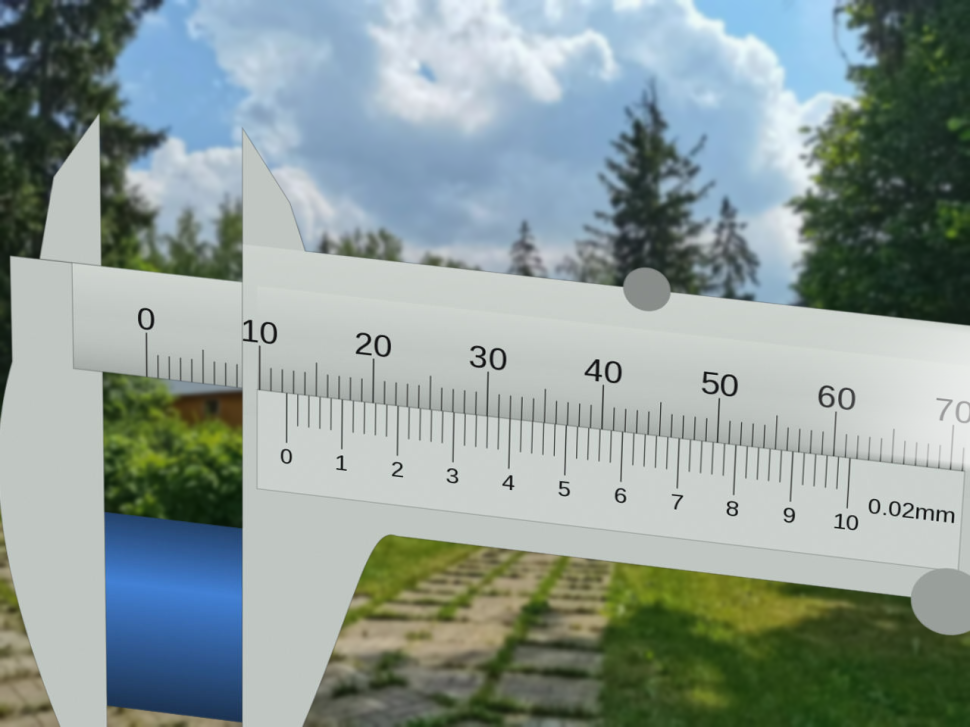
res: {"value": 12.4, "unit": "mm"}
